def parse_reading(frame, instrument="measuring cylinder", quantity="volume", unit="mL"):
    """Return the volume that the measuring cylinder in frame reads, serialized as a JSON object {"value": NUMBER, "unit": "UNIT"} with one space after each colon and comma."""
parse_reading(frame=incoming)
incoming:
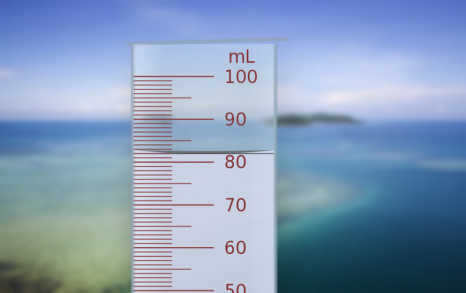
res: {"value": 82, "unit": "mL"}
